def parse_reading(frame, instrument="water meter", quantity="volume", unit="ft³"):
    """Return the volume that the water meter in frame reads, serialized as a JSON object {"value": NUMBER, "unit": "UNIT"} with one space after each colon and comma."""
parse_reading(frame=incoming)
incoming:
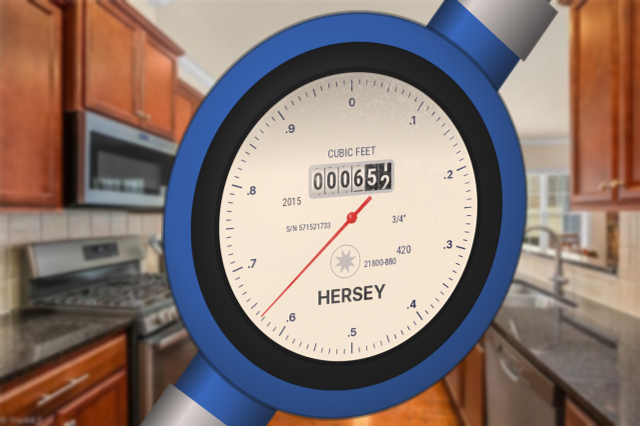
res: {"value": 651.63, "unit": "ft³"}
